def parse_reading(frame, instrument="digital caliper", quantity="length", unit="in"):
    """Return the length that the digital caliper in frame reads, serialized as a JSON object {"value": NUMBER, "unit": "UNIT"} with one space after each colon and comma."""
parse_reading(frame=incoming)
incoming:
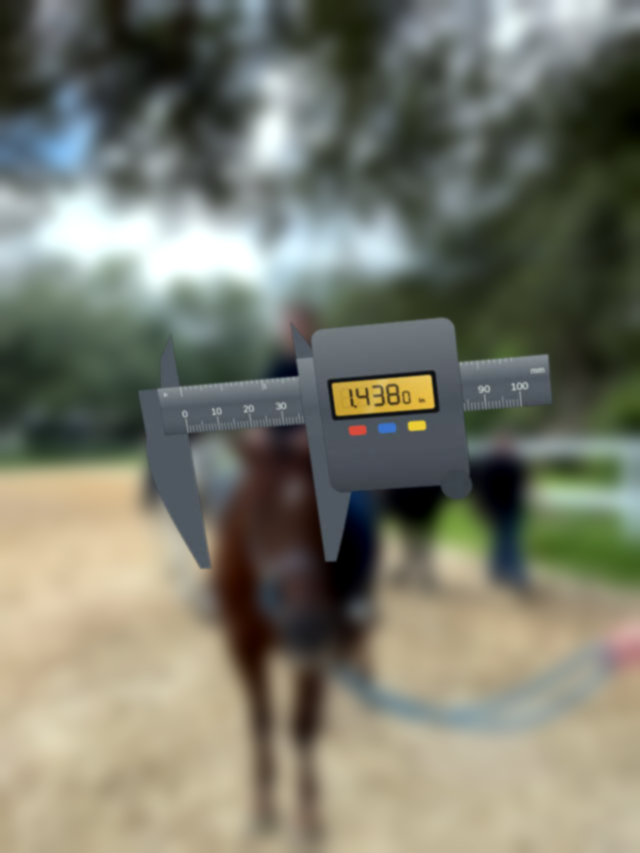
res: {"value": 1.4380, "unit": "in"}
